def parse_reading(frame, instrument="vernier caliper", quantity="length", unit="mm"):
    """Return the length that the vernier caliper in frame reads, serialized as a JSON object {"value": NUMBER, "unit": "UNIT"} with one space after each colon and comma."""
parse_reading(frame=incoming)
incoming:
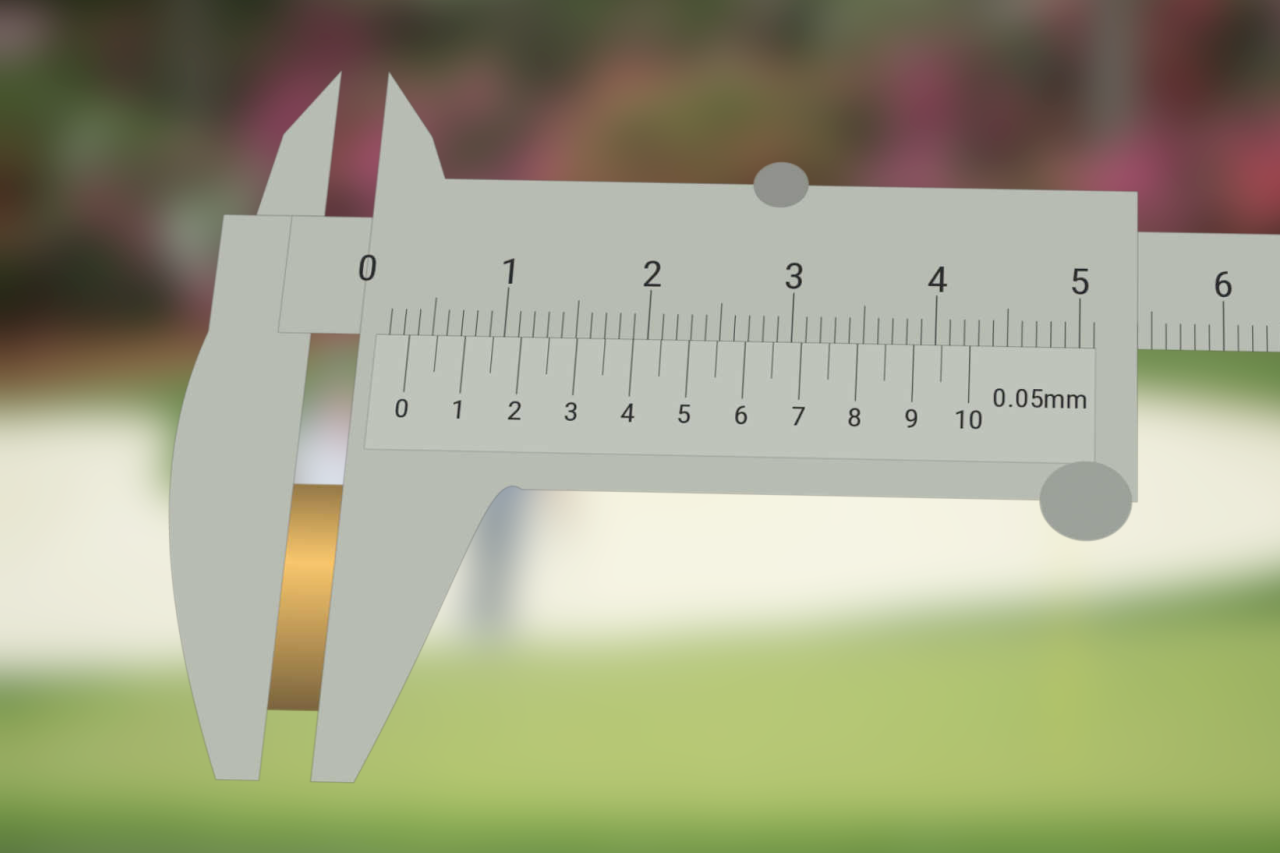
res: {"value": 3.4, "unit": "mm"}
